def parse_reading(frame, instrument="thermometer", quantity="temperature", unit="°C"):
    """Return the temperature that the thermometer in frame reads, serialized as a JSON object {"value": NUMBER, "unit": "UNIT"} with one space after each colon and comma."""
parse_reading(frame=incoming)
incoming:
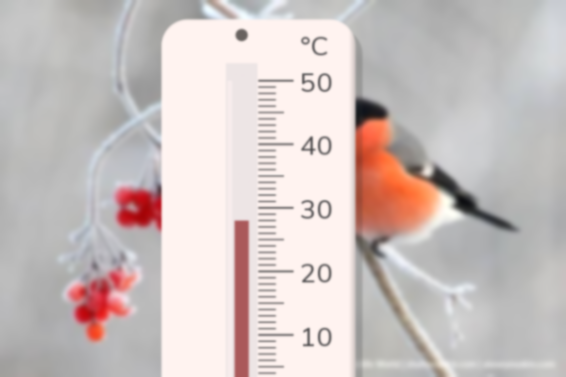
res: {"value": 28, "unit": "°C"}
